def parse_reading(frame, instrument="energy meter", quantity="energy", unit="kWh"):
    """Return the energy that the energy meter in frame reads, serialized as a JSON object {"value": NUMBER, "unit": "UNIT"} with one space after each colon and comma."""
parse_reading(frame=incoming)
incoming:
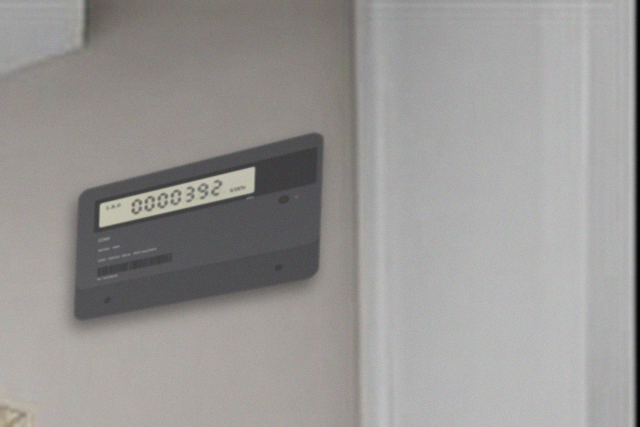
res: {"value": 392, "unit": "kWh"}
